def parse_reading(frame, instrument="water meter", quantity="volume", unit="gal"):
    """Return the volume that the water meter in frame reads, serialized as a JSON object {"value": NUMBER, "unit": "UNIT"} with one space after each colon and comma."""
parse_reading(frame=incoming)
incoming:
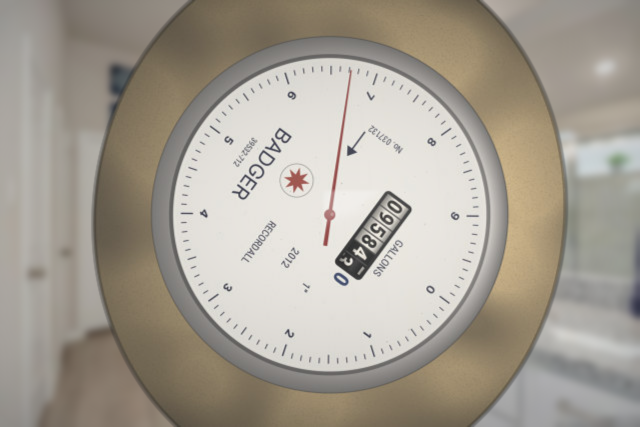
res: {"value": 958426.7, "unit": "gal"}
